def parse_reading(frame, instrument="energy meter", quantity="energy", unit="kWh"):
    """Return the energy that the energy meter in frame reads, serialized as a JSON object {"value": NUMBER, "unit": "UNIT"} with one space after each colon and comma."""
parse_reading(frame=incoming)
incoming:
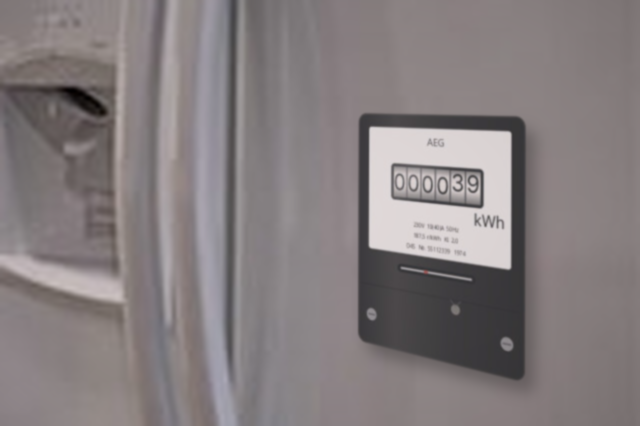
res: {"value": 39, "unit": "kWh"}
